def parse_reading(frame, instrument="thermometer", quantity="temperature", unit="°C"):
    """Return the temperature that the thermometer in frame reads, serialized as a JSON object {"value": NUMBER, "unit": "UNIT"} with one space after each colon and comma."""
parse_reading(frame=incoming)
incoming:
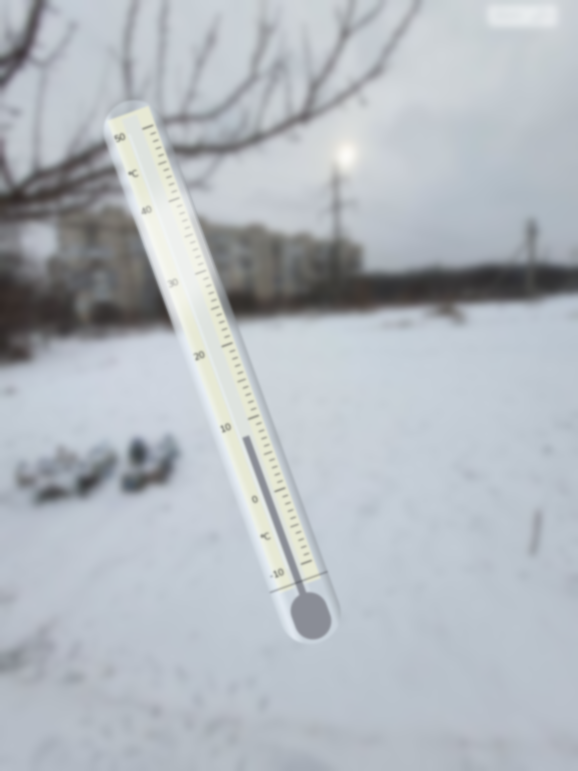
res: {"value": 8, "unit": "°C"}
